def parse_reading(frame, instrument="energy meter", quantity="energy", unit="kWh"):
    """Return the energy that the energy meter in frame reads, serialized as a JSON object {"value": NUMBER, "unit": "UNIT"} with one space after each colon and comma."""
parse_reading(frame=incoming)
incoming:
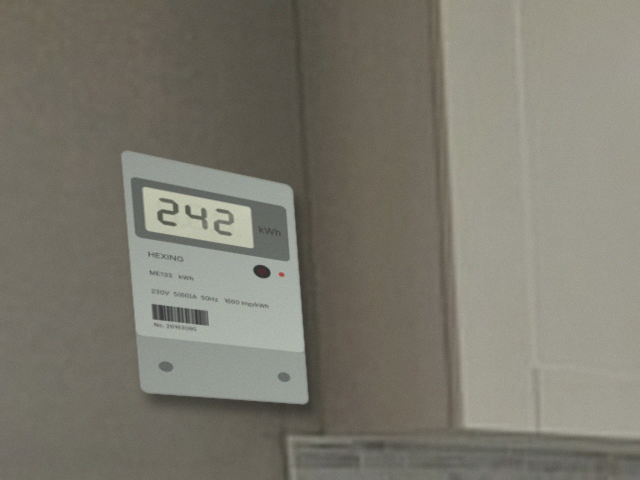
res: {"value": 242, "unit": "kWh"}
